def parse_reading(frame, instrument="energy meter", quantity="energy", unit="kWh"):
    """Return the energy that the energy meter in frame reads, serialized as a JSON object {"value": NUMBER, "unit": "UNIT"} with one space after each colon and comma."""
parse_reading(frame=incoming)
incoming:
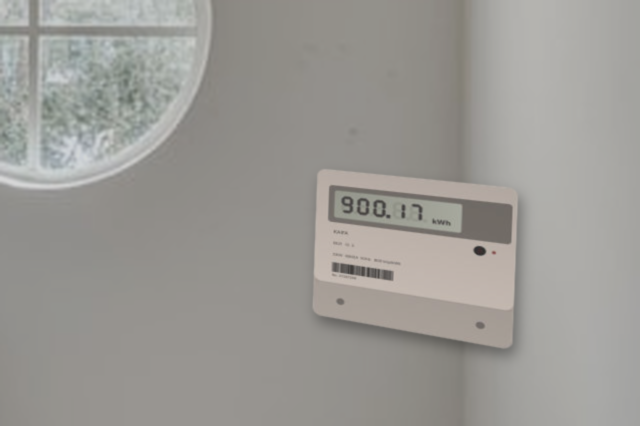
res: {"value": 900.17, "unit": "kWh"}
